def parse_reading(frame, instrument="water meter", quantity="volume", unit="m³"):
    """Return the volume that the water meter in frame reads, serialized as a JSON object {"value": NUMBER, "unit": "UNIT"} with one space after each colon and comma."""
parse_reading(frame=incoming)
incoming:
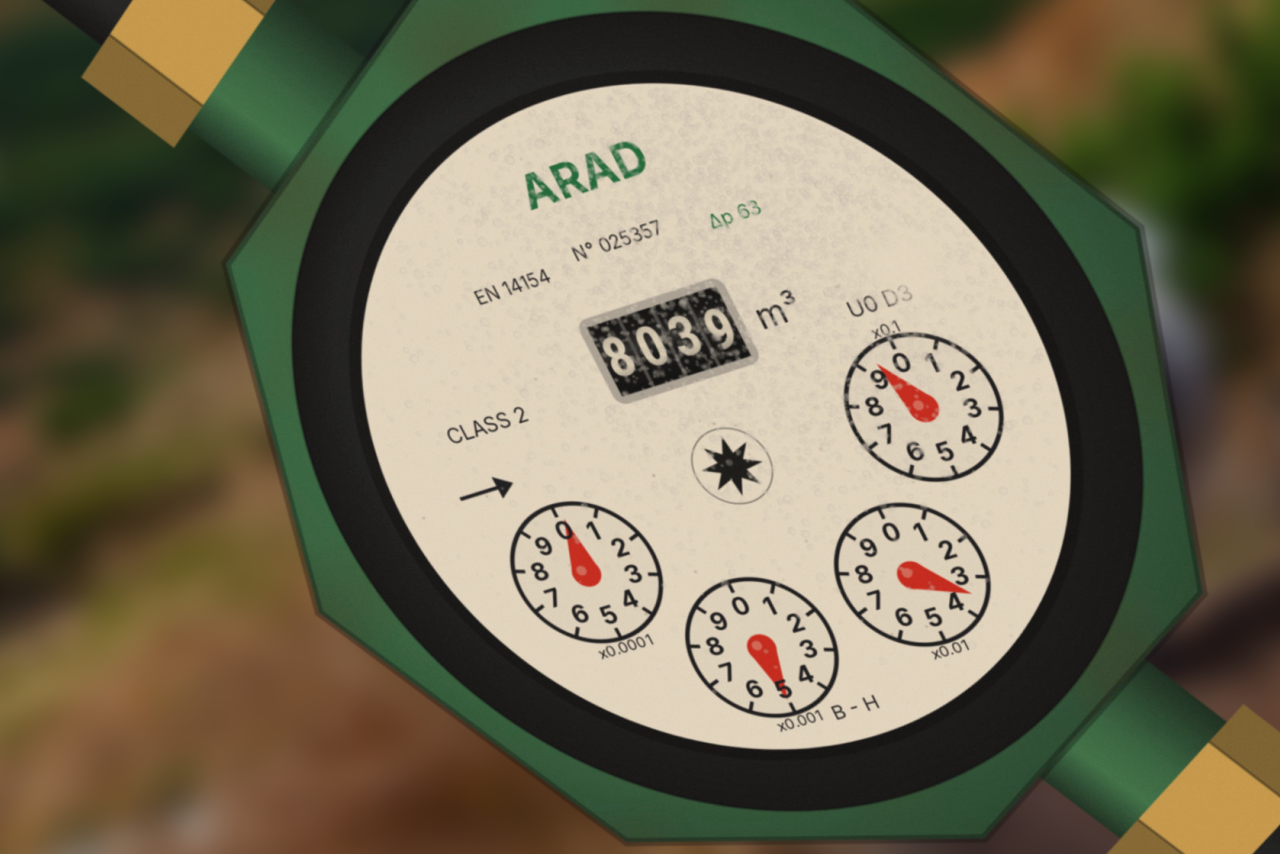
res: {"value": 8038.9350, "unit": "m³"}
